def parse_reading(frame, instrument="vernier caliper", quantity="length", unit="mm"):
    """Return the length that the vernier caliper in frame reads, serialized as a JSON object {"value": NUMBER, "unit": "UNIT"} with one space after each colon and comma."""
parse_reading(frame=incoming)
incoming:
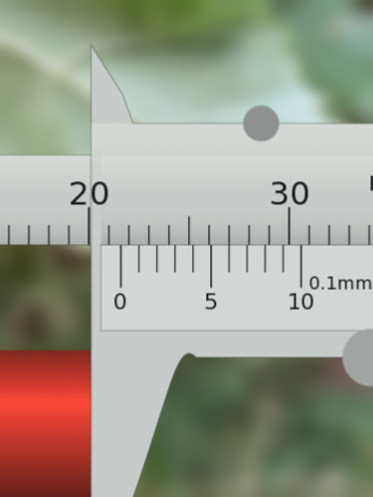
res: {"value": 21.6, "unit": "mm"}
